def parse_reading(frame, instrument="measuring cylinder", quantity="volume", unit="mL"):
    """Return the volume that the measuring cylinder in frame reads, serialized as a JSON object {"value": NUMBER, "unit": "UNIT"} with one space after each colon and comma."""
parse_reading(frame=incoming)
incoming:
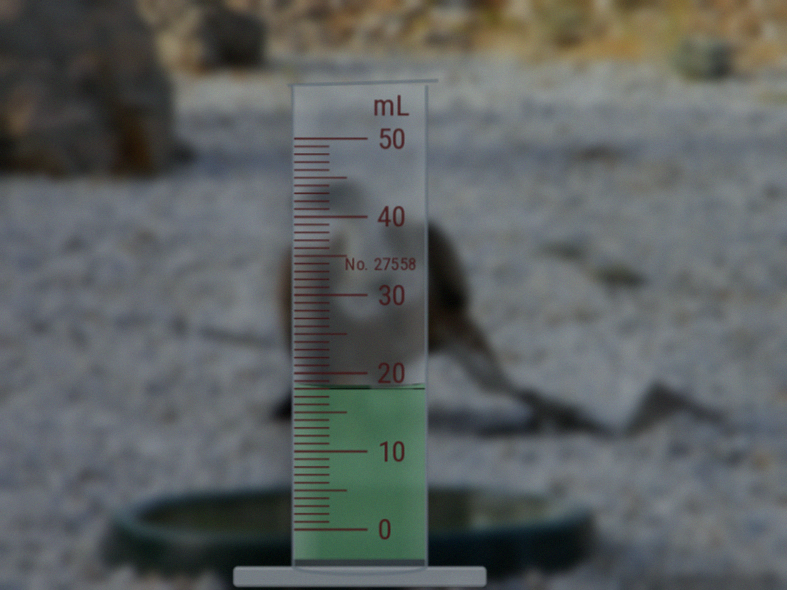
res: {"value": 18, "unit": "mL"}
